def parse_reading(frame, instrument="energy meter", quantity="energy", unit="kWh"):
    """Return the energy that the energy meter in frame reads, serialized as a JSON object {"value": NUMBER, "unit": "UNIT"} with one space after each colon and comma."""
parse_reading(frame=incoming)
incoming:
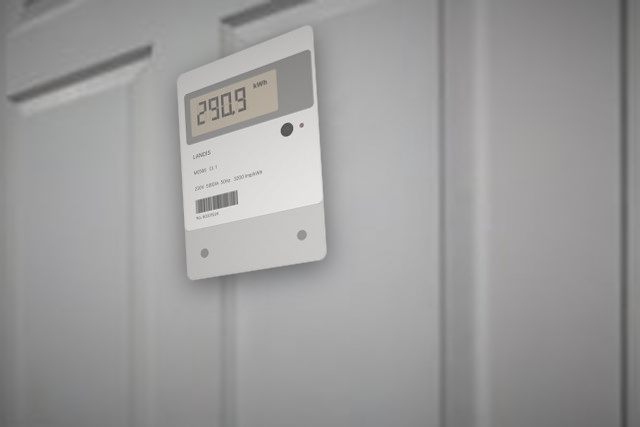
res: {"value": 290.9, "unit": "kWh"}
